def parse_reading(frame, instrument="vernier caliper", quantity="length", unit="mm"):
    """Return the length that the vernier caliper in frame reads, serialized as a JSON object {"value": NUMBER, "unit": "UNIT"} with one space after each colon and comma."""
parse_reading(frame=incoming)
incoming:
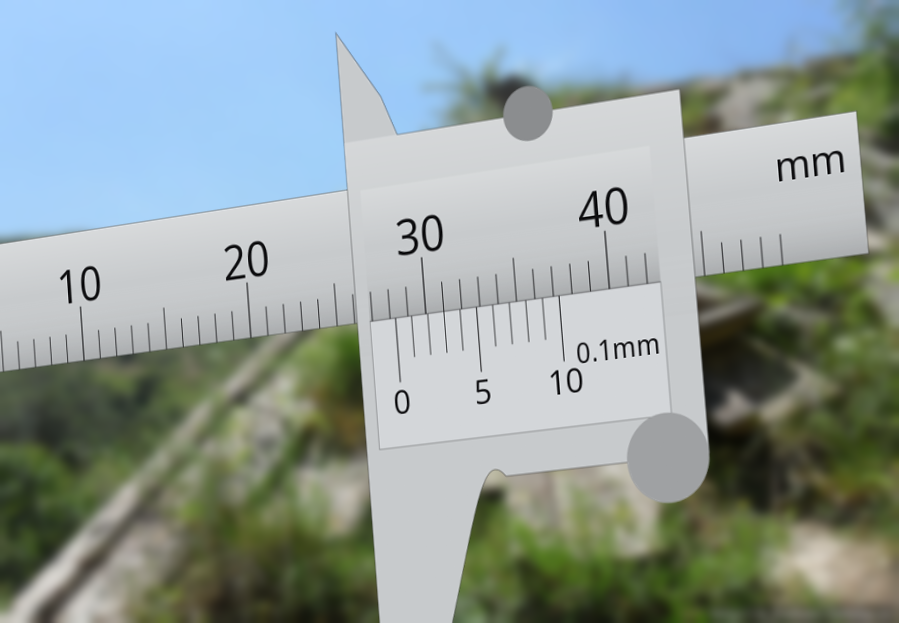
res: {"value": 28.3, "unit": "mm"}
